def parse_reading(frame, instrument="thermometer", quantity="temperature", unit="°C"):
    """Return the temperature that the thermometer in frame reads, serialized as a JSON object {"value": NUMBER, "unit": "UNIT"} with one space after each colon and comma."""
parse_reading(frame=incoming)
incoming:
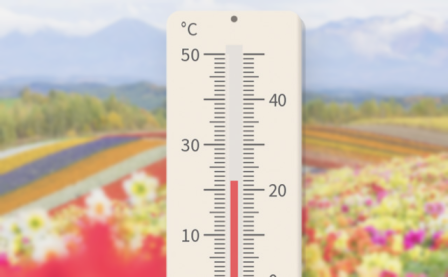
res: {"value": 22, "unit": "°C"}
